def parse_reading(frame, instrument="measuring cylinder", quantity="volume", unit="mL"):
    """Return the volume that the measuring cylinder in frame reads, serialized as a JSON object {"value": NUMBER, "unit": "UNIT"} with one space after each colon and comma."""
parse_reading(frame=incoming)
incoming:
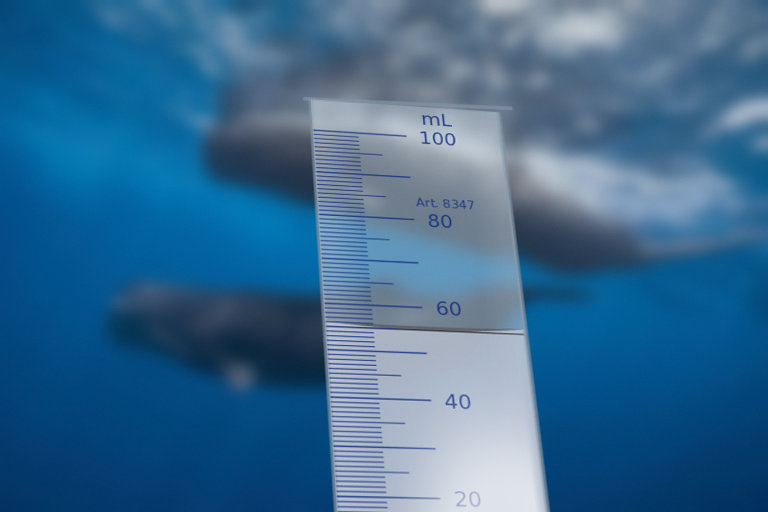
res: {"value": 55, "unit": "mL"}
